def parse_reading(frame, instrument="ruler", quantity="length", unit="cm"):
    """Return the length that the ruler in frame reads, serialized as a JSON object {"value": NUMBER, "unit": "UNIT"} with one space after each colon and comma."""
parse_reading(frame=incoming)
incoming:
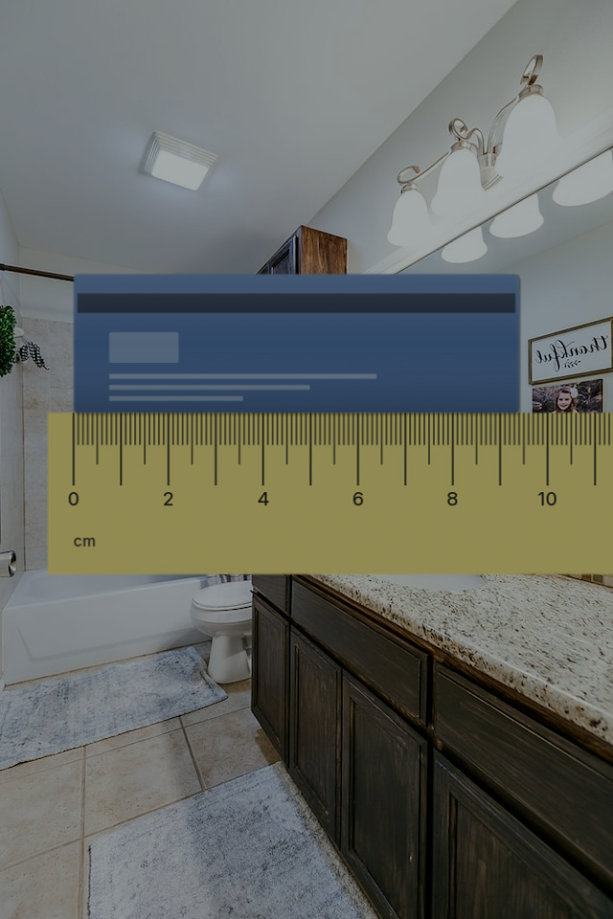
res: {"value": 9.4, "unit": "cm"}
